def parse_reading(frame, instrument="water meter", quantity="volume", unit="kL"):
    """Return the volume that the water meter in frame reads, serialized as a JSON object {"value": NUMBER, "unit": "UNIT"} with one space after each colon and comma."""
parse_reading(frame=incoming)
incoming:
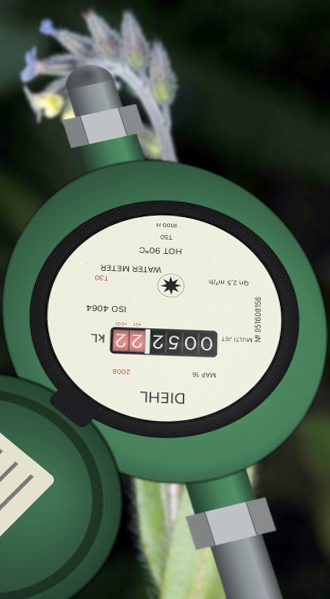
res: {"value": 52.22, "unit": "kL"}
